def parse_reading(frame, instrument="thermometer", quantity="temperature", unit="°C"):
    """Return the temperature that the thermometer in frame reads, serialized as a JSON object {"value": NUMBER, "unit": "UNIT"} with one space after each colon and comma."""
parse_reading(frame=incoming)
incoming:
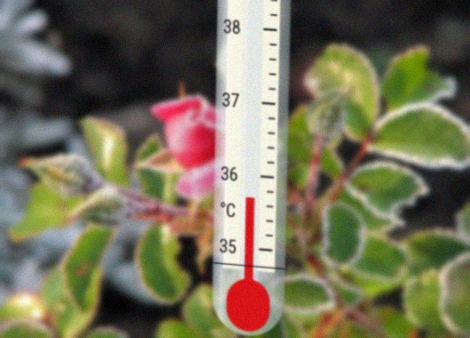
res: {"value": 35.7, "unit": "°C"}
